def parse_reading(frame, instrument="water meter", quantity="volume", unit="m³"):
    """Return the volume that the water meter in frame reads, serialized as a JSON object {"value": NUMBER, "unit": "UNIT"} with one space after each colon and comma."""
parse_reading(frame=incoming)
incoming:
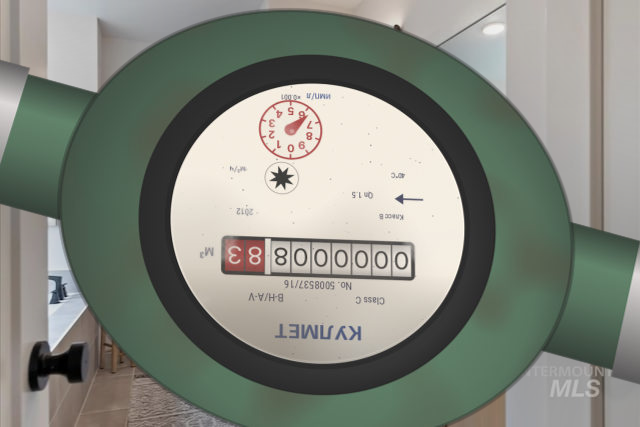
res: {"value": 8.836, "unit": "m³"}
